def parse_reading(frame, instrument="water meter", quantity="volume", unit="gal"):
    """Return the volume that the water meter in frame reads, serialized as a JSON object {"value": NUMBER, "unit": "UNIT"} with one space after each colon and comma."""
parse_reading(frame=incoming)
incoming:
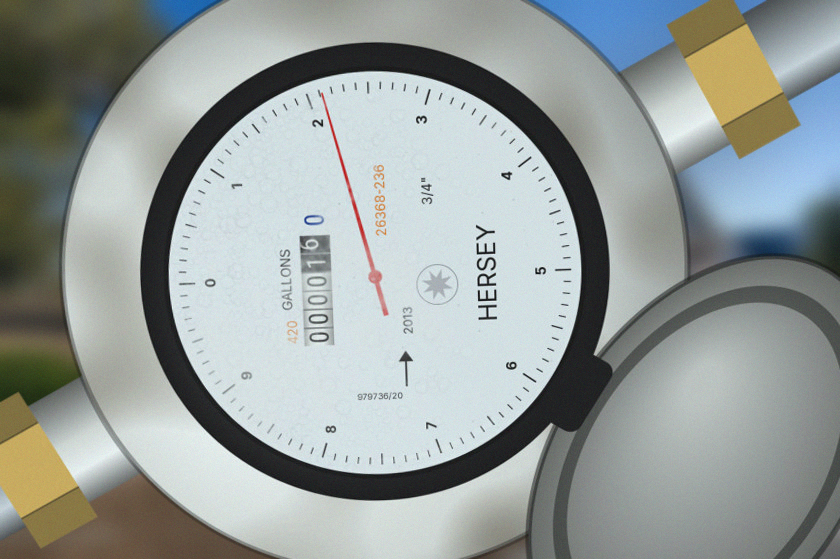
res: {"value": 162.1, "unit": "gal"}
